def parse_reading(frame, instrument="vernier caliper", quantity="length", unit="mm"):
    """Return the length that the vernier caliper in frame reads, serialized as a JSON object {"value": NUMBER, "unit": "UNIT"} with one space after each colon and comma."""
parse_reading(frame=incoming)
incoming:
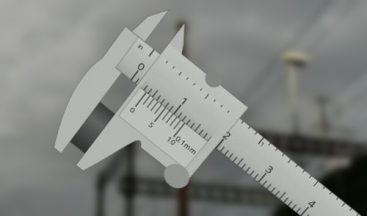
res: {"value": 3.6, "unit": "mm"}
